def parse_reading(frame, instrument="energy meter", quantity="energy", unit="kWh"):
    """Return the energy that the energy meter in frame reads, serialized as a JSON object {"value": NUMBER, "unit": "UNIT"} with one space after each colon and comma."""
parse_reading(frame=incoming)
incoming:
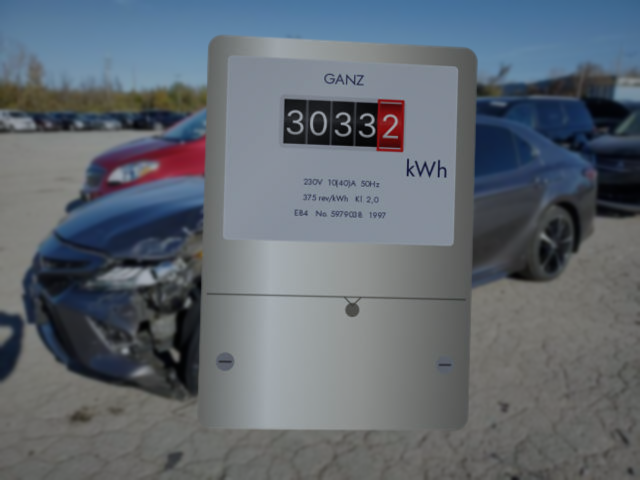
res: {"value": 3033.2, "unit": "kWh"}
